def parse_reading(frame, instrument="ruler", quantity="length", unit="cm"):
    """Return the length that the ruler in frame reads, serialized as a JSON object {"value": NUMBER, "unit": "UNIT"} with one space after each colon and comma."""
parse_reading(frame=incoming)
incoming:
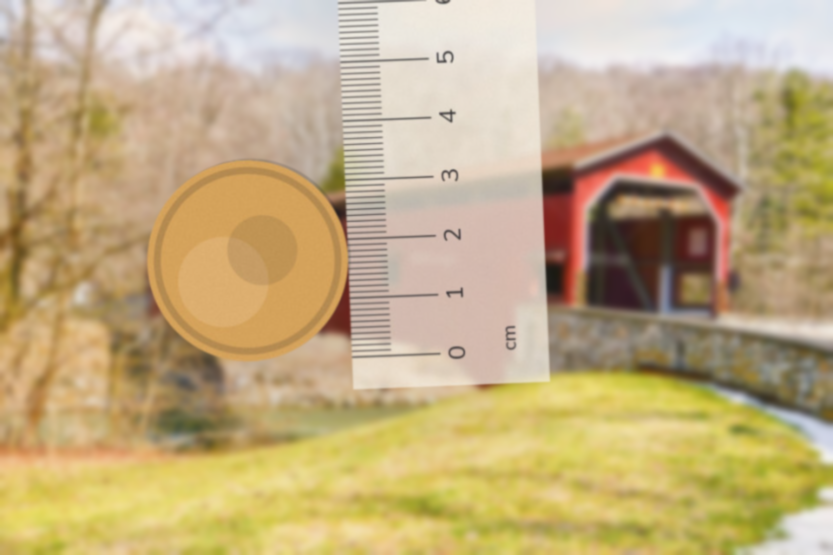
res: {"value": 3.4, "unit": "cm"}
